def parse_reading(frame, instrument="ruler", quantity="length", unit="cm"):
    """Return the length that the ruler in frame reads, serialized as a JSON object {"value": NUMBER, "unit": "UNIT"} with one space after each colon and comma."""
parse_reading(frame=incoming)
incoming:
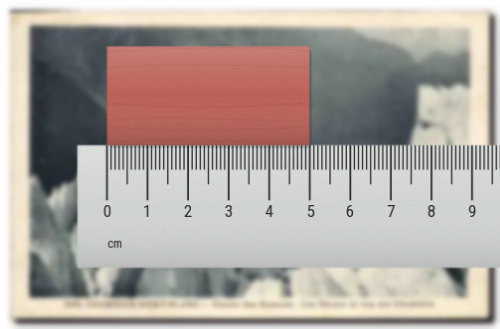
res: {"value": 5, "unit": "cm"}
